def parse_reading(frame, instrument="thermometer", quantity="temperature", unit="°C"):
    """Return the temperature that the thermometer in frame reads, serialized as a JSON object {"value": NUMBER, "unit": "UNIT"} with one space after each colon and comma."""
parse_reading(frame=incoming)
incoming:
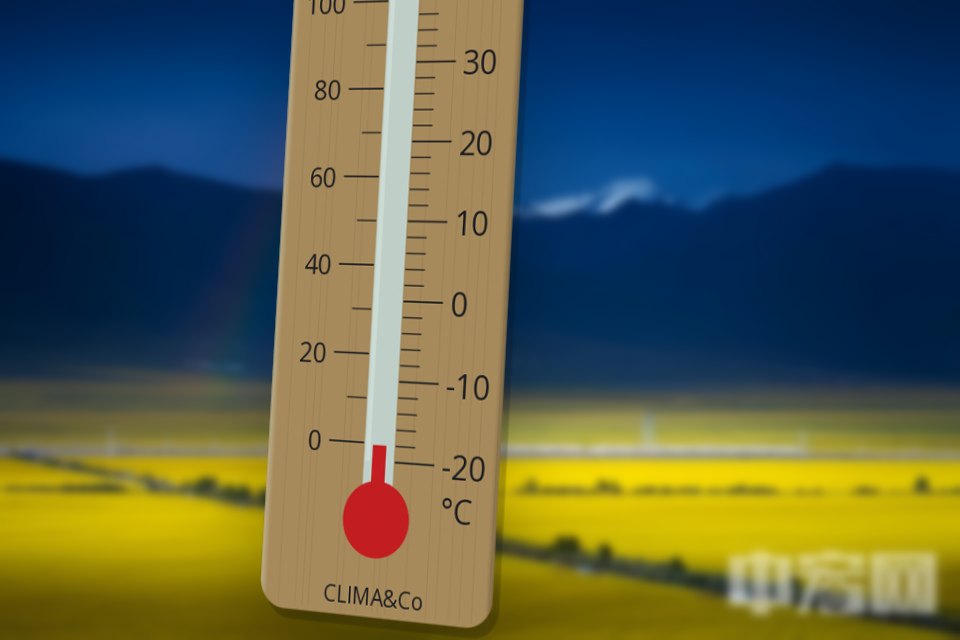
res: {"value": -18, "unit": "°C"}
